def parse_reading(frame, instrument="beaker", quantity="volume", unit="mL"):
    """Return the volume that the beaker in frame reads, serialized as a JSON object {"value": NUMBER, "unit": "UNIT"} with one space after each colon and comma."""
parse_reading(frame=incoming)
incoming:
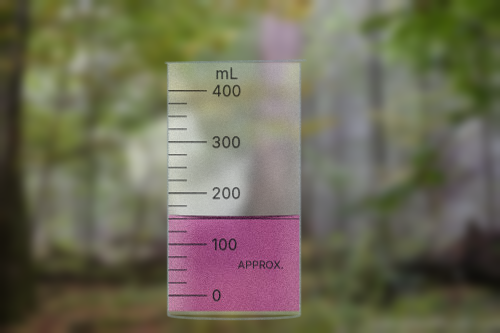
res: {"value": 150, "unit": "mL"}
